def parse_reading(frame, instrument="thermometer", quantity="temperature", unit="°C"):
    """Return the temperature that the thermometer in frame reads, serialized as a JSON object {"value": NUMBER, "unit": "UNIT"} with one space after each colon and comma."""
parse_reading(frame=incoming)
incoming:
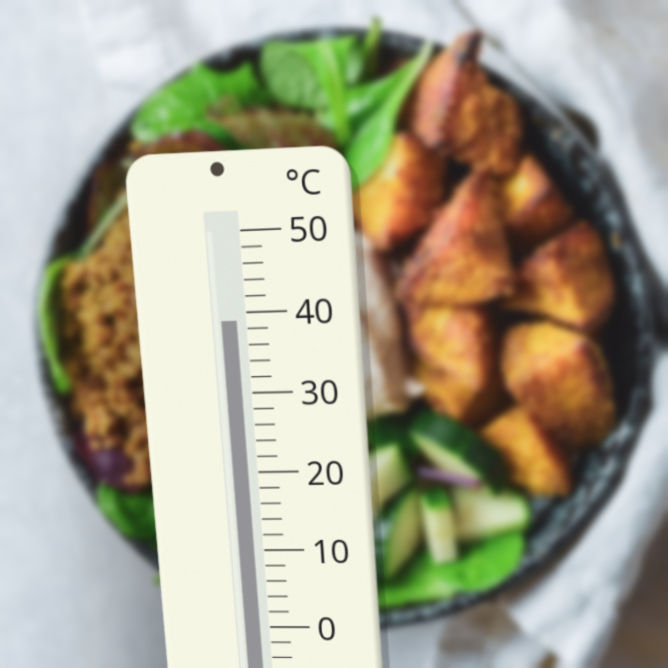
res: {"value": 39, "unit": "°C"}
